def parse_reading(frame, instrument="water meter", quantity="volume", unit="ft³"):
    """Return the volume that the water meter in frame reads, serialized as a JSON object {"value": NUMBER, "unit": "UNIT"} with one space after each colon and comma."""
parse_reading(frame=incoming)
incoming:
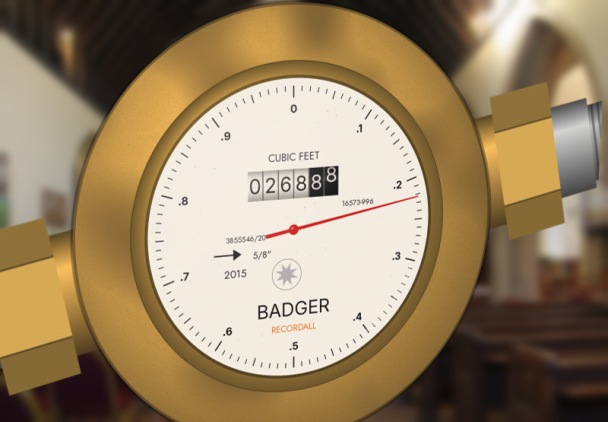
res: {"value": 26888.22, "unit": "ft³"}
